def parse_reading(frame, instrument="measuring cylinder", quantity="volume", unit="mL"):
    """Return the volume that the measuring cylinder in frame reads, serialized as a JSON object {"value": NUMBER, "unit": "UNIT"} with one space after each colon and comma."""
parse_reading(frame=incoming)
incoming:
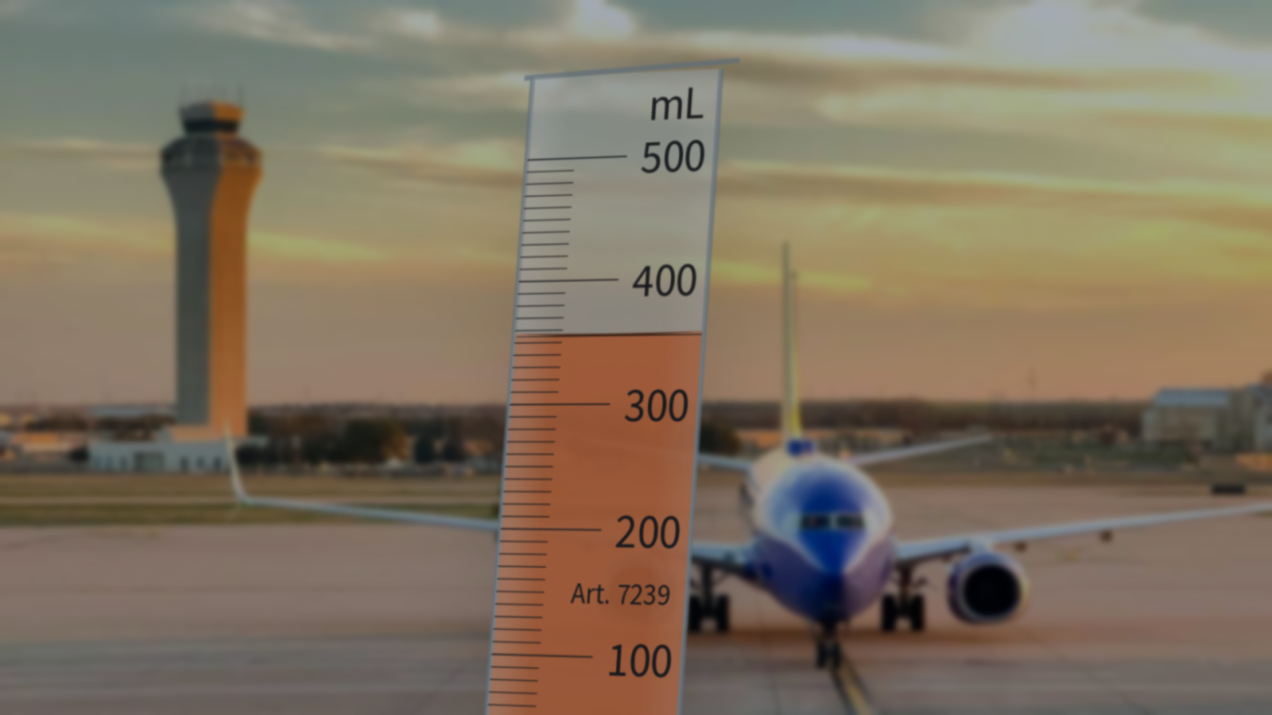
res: {"value": 355, "unit": "mL"}
